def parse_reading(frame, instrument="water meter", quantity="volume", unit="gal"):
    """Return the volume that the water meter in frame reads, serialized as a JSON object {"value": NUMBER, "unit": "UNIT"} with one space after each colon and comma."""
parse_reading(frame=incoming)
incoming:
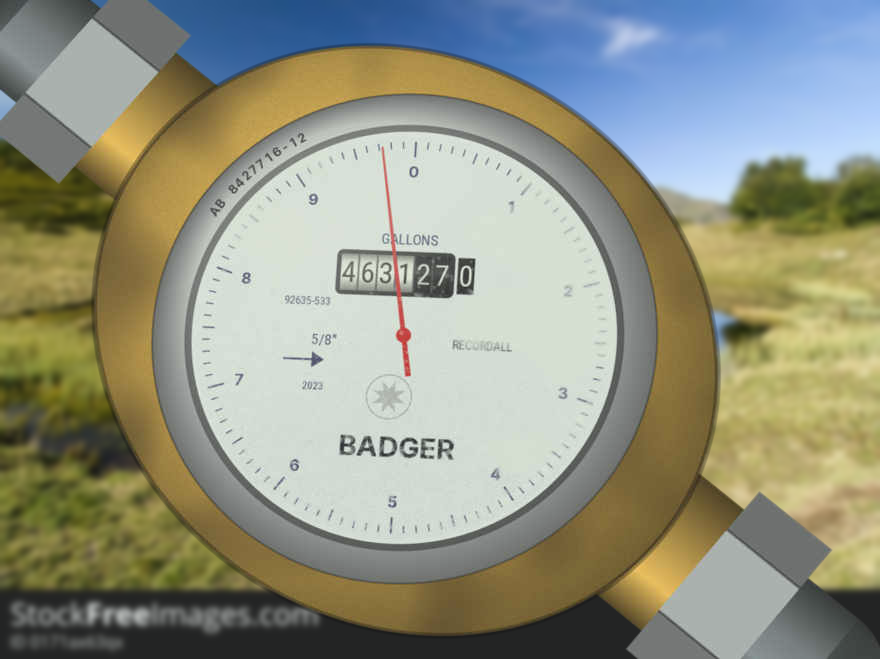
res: {"value": 4631269.7, "unit": "gal"}
